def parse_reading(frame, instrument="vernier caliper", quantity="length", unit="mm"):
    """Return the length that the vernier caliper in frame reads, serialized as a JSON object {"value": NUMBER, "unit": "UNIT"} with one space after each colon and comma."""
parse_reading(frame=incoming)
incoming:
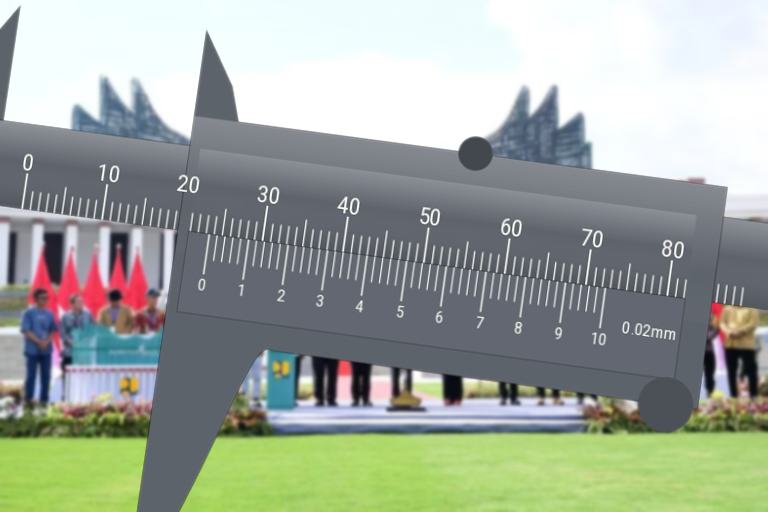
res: {"value": 23.4, "unit": "mm"}
